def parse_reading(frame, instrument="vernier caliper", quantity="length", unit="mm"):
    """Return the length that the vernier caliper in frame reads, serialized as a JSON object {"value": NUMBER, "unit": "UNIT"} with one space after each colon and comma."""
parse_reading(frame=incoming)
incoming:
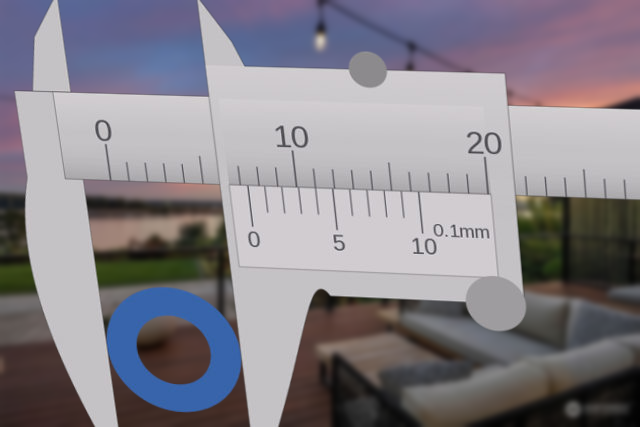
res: {"value": 7.4, "unit": "mm"}
